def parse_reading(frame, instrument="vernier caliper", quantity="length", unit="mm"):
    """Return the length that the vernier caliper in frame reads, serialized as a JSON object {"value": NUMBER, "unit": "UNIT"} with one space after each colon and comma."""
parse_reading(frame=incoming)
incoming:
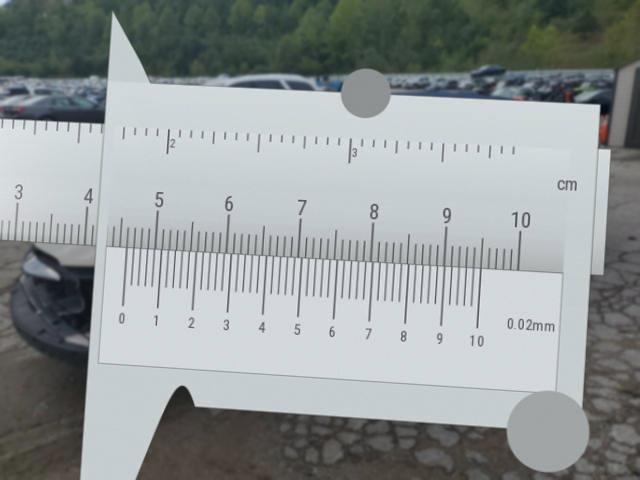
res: {"value": 46.0, "unit": "mm"}
